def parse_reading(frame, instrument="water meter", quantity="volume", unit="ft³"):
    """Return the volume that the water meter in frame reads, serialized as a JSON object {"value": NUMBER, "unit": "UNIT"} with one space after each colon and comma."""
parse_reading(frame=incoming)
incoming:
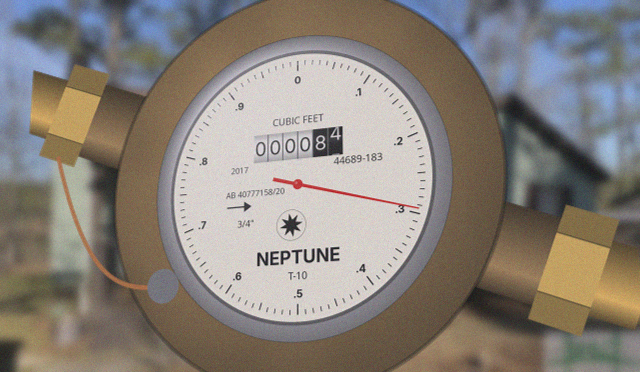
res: {"value": 84.29, "unit": "ft³"}
